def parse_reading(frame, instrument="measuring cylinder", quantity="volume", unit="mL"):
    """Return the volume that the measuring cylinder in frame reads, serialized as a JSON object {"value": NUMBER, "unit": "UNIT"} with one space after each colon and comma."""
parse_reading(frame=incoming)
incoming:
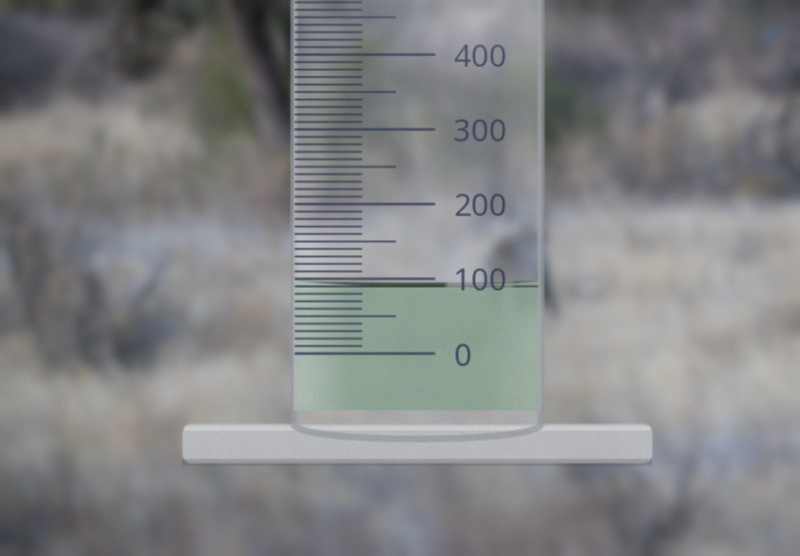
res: {"value": 90, "unit": "mL"}
